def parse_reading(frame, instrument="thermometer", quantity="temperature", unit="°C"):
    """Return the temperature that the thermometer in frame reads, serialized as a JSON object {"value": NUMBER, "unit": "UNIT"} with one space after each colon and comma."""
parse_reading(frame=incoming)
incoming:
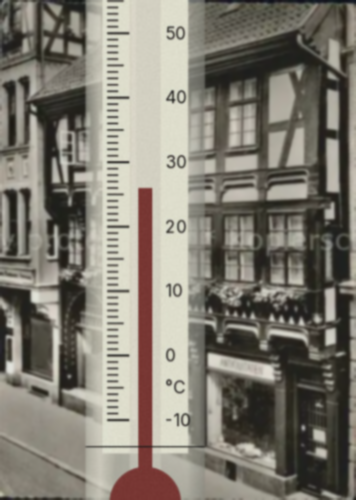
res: {"value": 26, "unit": "°C"}
